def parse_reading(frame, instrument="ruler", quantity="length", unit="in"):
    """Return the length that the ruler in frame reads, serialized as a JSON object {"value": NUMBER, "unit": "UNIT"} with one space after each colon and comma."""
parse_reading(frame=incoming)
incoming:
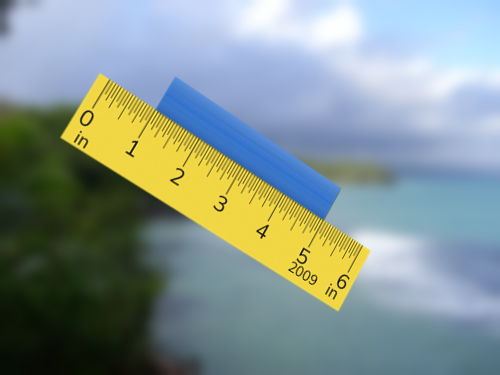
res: {"value": 4, "unit": "in"}
